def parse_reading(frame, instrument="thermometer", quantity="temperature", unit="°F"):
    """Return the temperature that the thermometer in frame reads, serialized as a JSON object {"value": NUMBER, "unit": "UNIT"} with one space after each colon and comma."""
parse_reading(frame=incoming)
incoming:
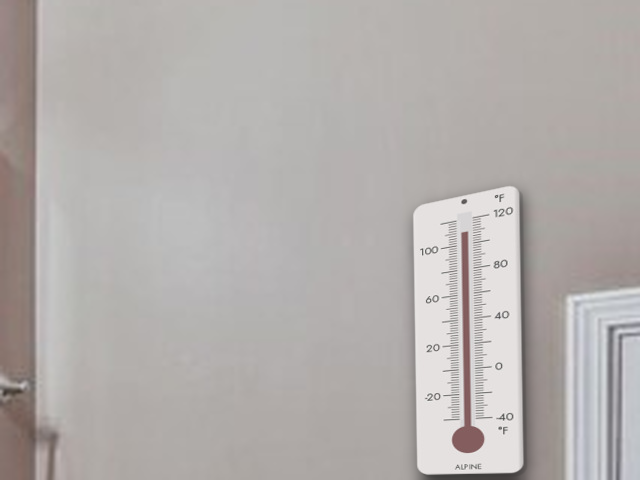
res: {"value": 110, "unit": "°F"}
